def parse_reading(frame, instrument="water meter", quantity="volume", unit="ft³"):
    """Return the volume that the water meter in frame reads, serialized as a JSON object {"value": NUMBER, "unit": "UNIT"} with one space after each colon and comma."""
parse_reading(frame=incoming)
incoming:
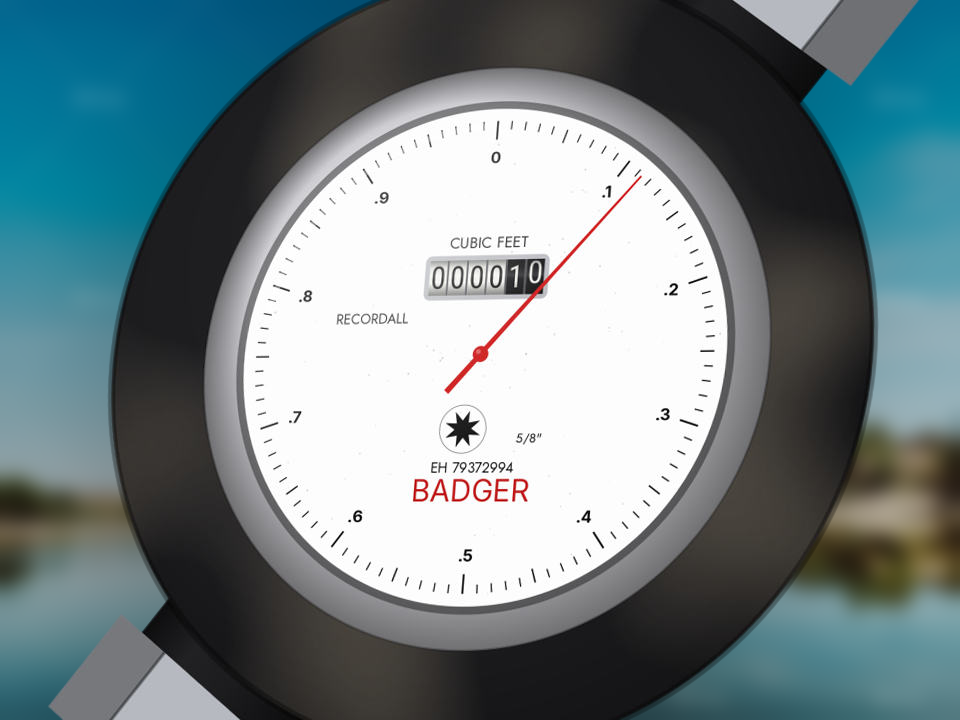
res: {"value": 10.11, "unit": "ft³"}
